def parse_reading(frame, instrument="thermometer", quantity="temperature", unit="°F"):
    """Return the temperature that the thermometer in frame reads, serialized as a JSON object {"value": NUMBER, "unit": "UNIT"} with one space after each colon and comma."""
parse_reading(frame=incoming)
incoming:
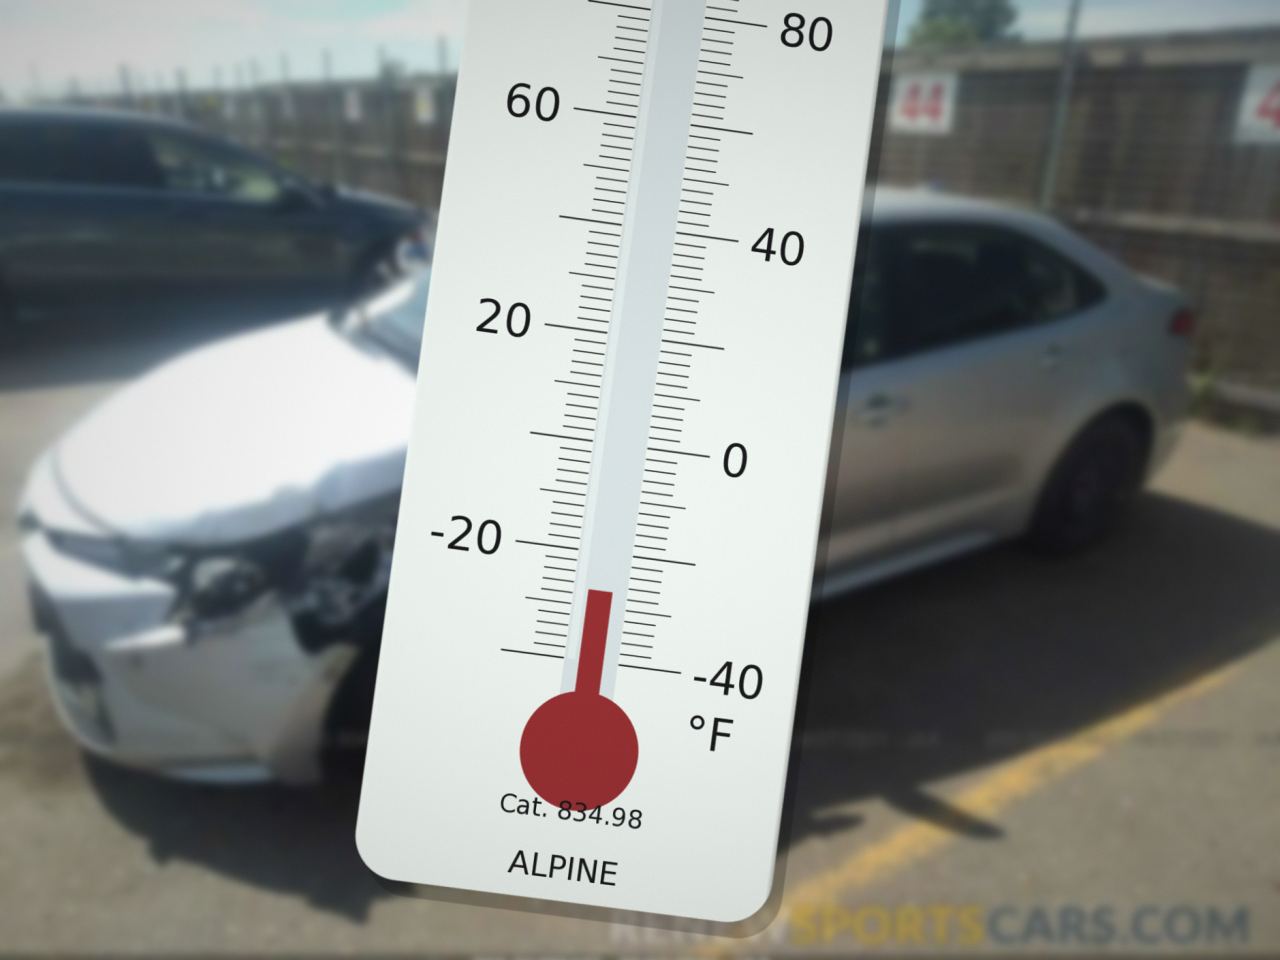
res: {"value": -27, "unit": "°F"}
